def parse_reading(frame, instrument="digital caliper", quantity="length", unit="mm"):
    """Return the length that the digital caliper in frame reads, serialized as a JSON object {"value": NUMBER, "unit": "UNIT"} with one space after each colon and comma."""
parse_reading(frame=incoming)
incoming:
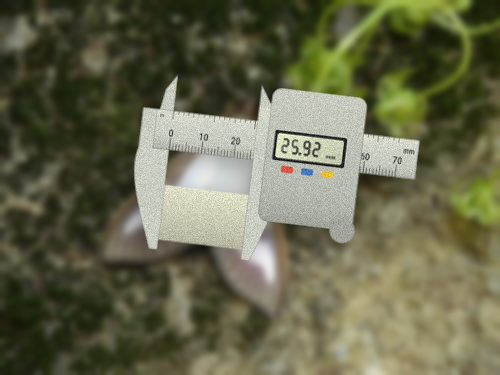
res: {"value": 25.92, "unit": "mm"}
